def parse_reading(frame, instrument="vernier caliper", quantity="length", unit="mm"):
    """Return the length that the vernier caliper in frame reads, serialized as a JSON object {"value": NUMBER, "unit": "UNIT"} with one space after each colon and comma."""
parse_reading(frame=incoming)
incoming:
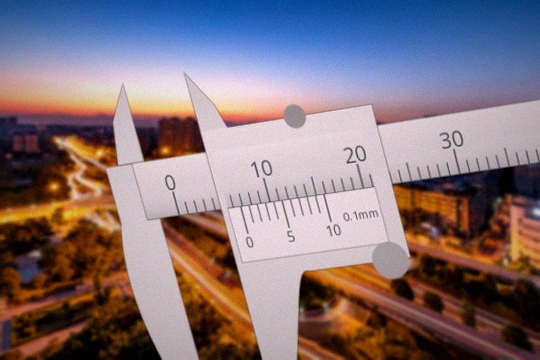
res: {"value": 6.8, "unit": "mm"}
